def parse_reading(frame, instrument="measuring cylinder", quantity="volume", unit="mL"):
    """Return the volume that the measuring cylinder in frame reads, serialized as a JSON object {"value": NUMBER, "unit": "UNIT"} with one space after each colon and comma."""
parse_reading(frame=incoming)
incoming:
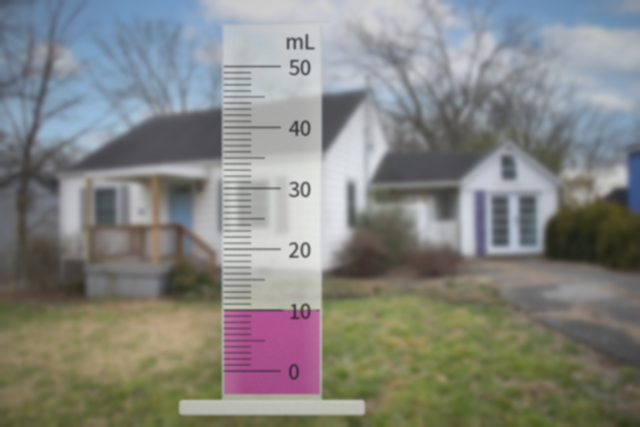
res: {"value": 10, "unit": "mL"}
